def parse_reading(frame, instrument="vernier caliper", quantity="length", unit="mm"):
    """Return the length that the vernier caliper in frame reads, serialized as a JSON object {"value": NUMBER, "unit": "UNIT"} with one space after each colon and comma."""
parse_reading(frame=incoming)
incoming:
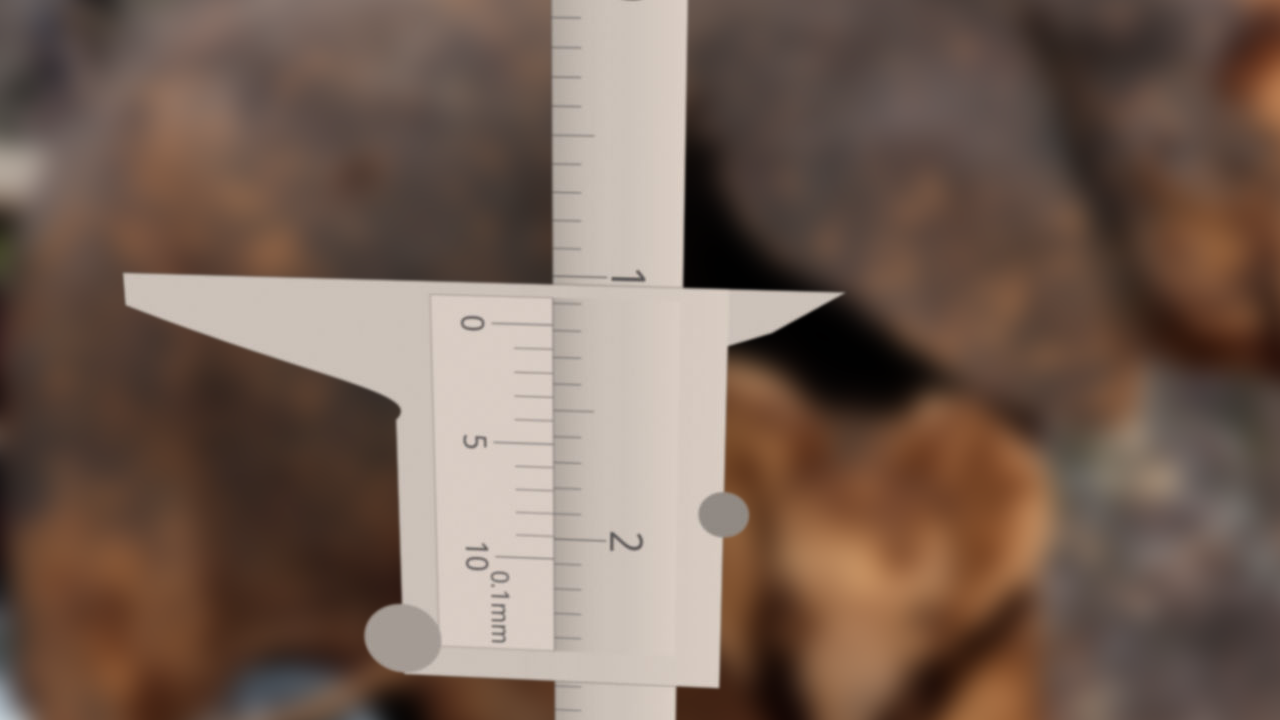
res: {"value": 11.8, "unit": "mm"}
